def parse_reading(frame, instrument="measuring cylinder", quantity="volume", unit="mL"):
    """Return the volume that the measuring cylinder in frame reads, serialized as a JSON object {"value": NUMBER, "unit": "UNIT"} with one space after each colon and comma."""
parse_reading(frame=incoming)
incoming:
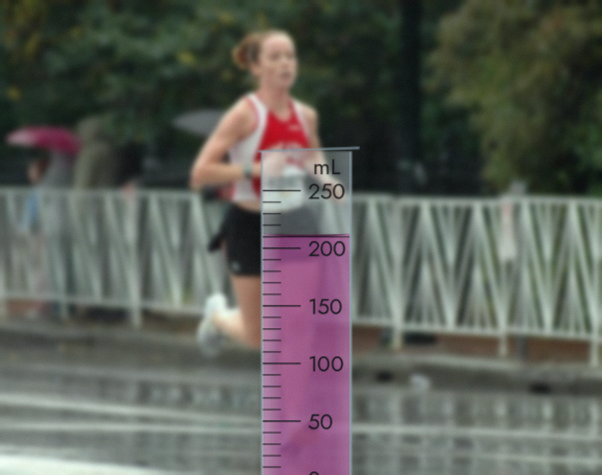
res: {"value": 210, "unit": "mL"}
